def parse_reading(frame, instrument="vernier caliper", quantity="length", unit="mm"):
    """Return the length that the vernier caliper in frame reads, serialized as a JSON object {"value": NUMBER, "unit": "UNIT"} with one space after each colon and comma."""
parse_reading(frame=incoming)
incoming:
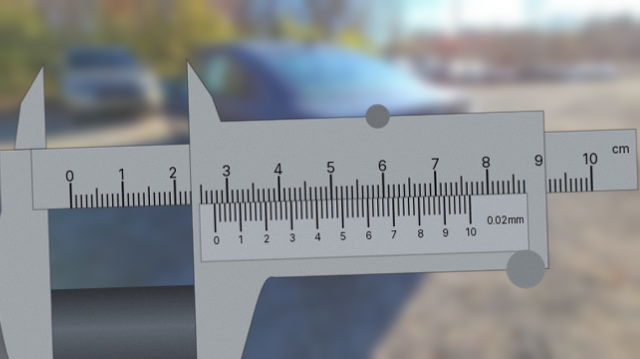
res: {"value": 27.5, "unit": "mm"}
